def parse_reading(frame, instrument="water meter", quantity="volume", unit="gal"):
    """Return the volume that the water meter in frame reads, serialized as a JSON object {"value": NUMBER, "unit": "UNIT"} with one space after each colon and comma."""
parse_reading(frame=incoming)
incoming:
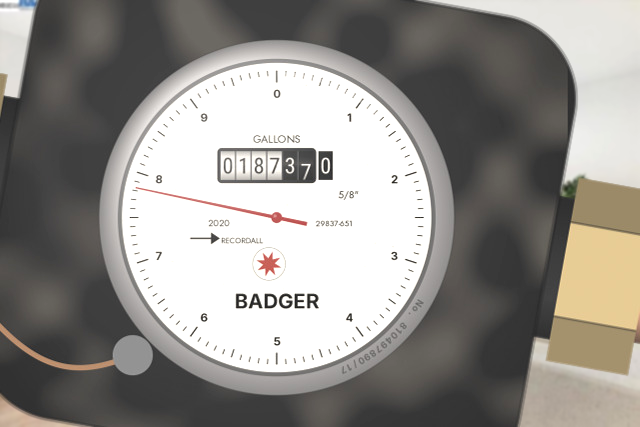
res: {"value": 187367.8, "unit": "gal"}
